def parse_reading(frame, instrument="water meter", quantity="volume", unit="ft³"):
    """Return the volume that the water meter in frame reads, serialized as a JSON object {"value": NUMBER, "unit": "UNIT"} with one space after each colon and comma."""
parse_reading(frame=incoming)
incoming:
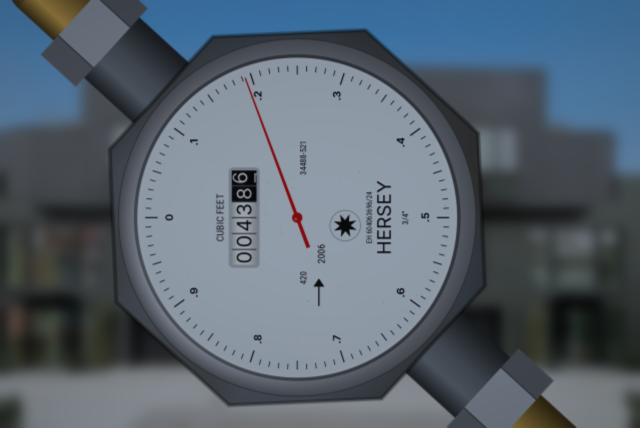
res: {"value": 4386.19, "unit": "ft³"}
